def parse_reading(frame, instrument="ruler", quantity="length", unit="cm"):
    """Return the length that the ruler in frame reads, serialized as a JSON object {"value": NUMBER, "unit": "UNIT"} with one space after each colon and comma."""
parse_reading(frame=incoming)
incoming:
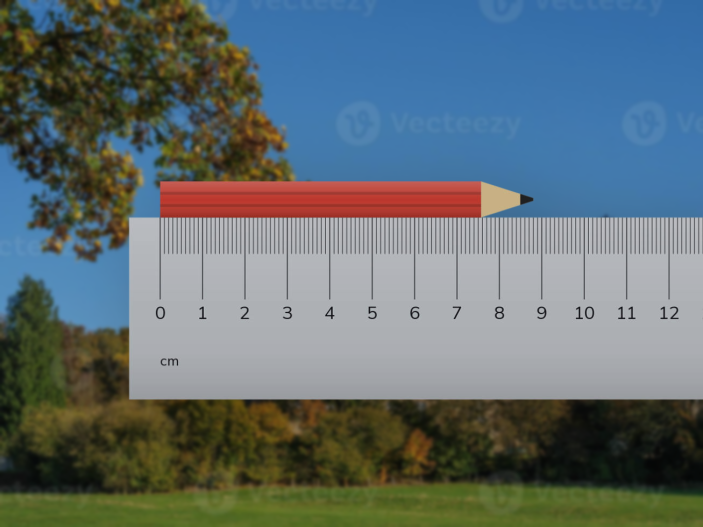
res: {"value": 8.8, "unit": "cm"}
